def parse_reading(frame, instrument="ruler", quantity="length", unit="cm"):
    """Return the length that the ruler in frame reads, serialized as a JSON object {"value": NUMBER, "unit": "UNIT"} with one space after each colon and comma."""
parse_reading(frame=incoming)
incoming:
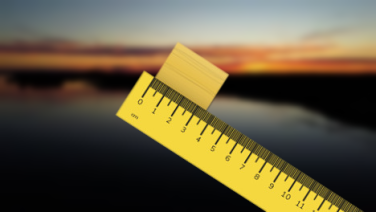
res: {"value": 3.5, "unit": "cm"}
